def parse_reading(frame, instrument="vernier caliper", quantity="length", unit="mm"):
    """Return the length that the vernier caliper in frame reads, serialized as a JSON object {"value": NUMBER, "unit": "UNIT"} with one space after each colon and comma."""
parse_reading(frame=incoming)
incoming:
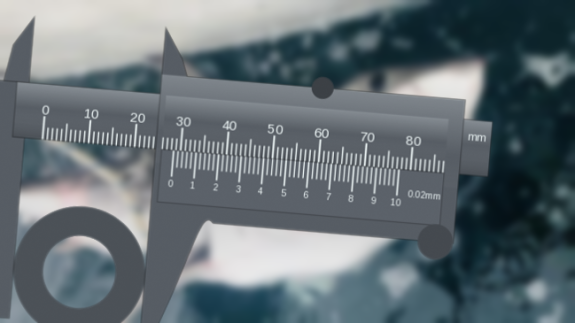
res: {"value": 28.5, "unit": "mm"}
